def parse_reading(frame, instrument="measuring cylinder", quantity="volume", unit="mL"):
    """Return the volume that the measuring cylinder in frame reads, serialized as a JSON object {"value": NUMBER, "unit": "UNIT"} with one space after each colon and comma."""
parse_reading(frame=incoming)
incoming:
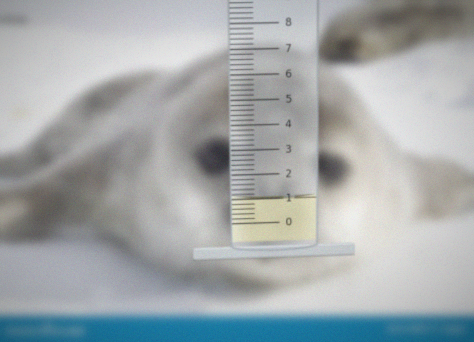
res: {"value": 1, "unit": "mL"}
